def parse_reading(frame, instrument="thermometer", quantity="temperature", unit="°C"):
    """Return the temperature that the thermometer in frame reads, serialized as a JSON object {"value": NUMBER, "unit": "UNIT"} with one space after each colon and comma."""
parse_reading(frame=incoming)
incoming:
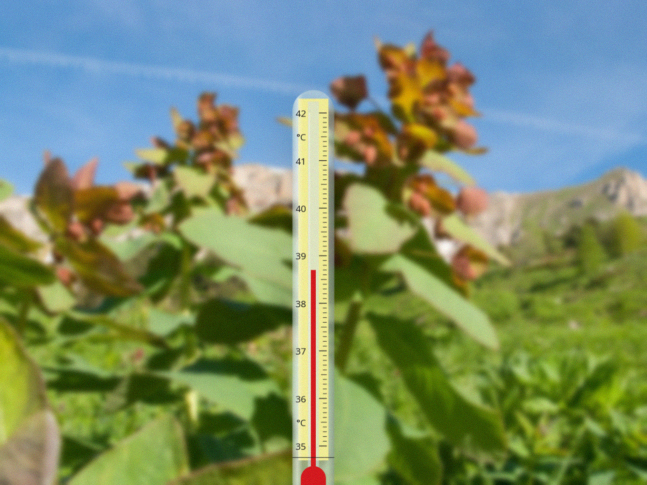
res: {"value": 38.7, "unit": "°C"}
